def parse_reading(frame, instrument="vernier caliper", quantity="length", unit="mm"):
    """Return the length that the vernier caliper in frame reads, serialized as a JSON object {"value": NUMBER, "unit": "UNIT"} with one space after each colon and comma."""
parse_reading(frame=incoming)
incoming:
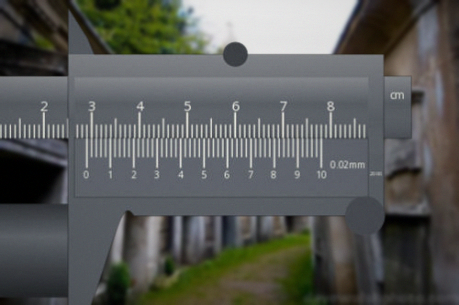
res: {"value": 29.0, "unit": "mm"}
